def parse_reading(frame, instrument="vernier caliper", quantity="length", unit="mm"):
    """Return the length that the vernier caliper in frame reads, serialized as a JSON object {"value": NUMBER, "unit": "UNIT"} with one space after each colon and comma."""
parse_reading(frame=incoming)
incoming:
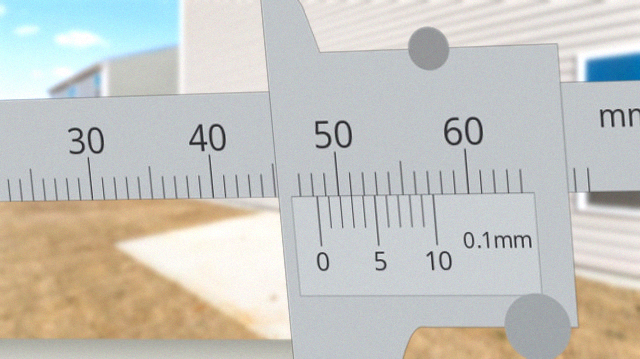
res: {"value": 48.3, "unit": "mm"}
